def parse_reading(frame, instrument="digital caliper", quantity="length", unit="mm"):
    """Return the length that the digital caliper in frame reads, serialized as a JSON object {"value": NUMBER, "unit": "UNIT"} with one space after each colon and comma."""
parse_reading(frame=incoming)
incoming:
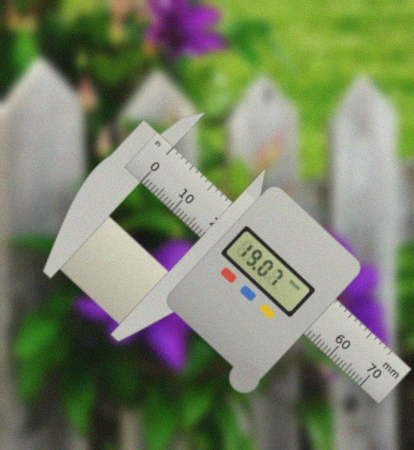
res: {"value": 19.07, "unit": "mm"}
